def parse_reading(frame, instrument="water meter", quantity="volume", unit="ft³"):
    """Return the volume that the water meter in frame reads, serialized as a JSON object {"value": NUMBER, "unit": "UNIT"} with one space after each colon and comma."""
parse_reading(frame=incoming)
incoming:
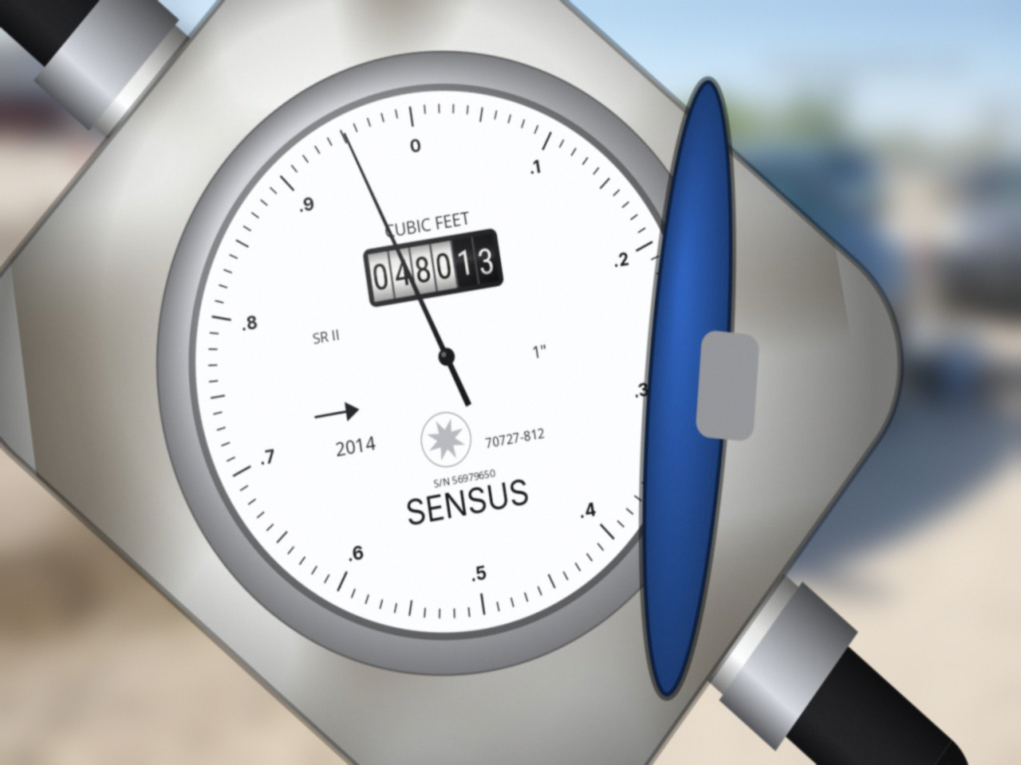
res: {"value": 48012.95, "unit": "ft³"}
